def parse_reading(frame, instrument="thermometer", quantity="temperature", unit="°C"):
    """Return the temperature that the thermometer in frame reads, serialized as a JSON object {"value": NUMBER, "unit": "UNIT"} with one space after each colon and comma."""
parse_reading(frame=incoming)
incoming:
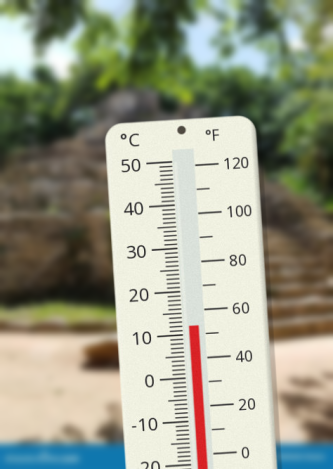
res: {"value": 12, "unit": "°C"}
